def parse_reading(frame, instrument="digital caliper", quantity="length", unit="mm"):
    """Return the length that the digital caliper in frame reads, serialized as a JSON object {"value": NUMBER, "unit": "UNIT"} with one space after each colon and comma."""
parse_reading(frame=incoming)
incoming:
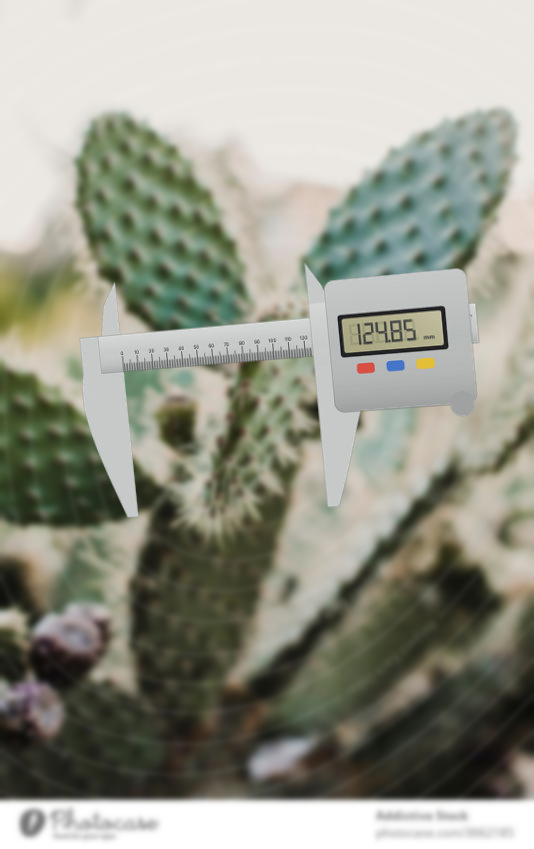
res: {"value": 124.85, "unit": "mm"}
